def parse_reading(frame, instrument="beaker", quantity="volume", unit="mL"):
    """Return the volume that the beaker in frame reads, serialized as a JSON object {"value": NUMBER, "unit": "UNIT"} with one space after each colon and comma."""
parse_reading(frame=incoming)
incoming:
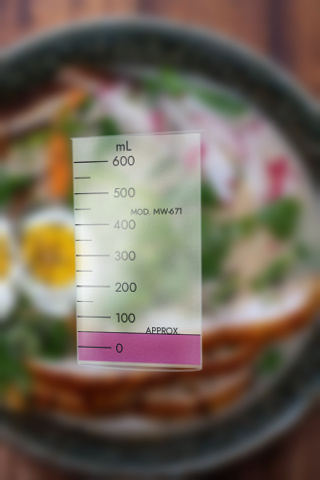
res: {"value": 50, "unit": "mL"}
